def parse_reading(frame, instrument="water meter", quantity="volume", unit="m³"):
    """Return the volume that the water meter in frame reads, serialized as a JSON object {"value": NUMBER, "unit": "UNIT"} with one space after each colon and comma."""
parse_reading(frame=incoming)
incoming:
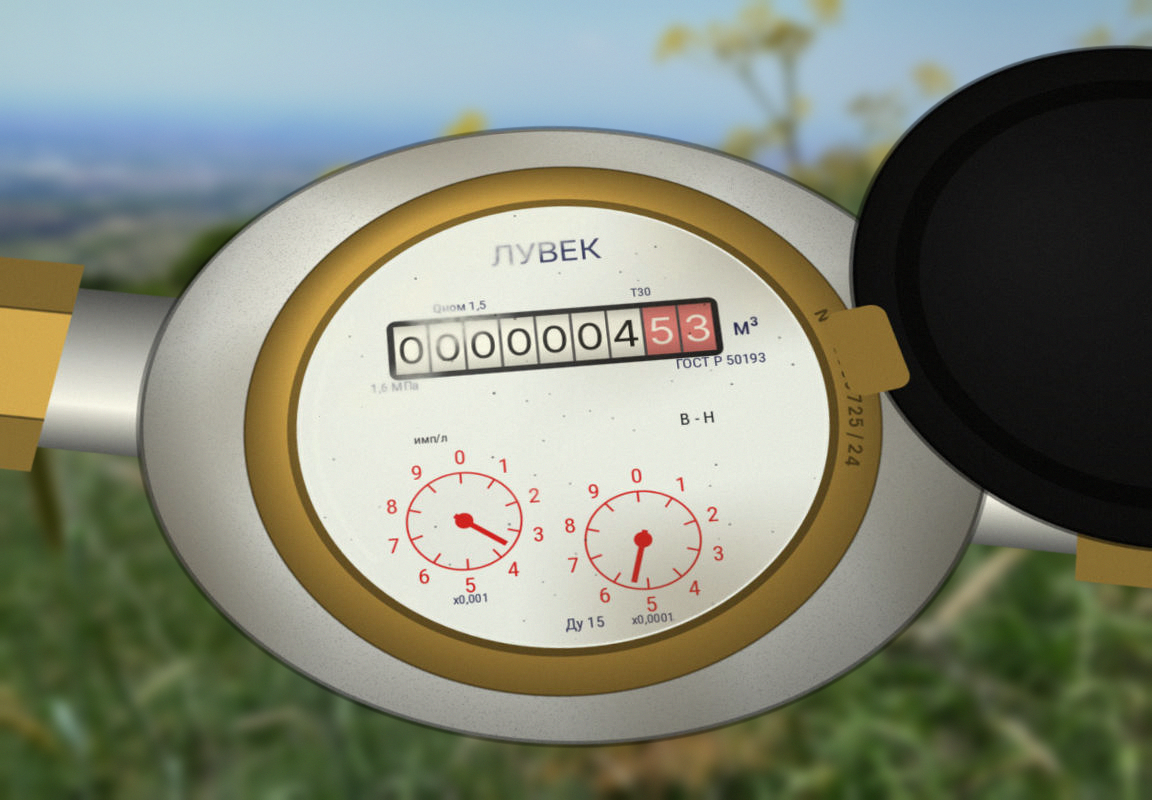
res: {"value": 4.5335, "unit": "m³"}
